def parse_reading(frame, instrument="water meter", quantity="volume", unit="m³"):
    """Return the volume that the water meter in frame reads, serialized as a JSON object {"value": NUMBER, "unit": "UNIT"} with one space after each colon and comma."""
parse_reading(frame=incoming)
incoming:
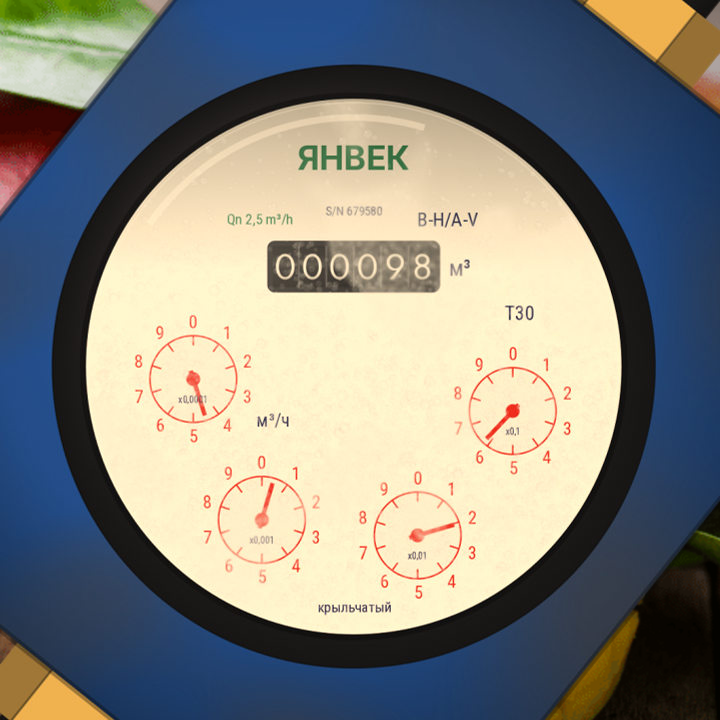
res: {"value": 98.6204, "unit": "m³"}
